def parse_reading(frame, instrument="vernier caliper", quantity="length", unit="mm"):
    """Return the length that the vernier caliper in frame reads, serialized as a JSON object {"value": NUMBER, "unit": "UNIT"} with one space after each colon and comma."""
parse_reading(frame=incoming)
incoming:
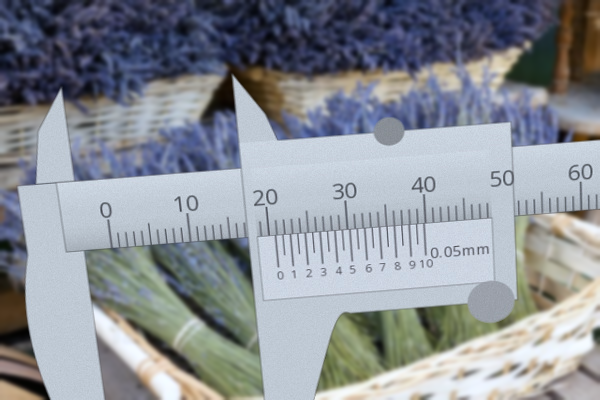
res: {"value": 20.8, "unit": "mm"}
